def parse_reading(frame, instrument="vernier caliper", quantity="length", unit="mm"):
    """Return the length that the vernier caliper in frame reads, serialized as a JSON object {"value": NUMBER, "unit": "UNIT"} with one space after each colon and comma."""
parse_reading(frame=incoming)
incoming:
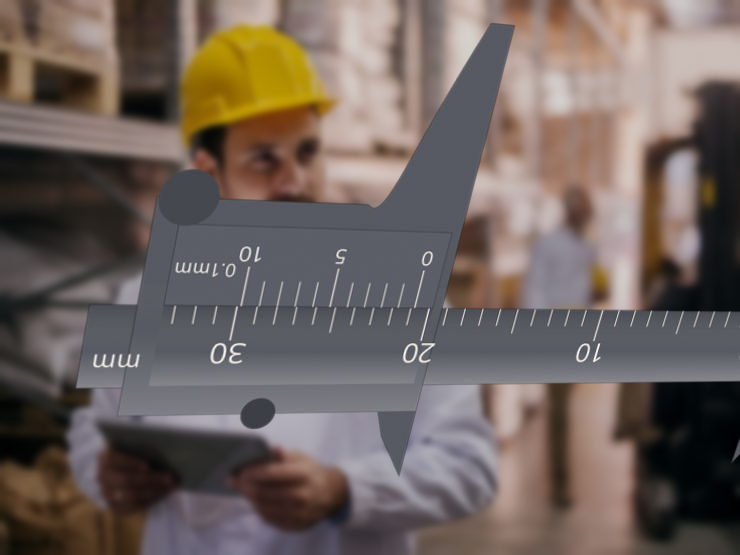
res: {"value": 20.8, "unit": "mm"}
